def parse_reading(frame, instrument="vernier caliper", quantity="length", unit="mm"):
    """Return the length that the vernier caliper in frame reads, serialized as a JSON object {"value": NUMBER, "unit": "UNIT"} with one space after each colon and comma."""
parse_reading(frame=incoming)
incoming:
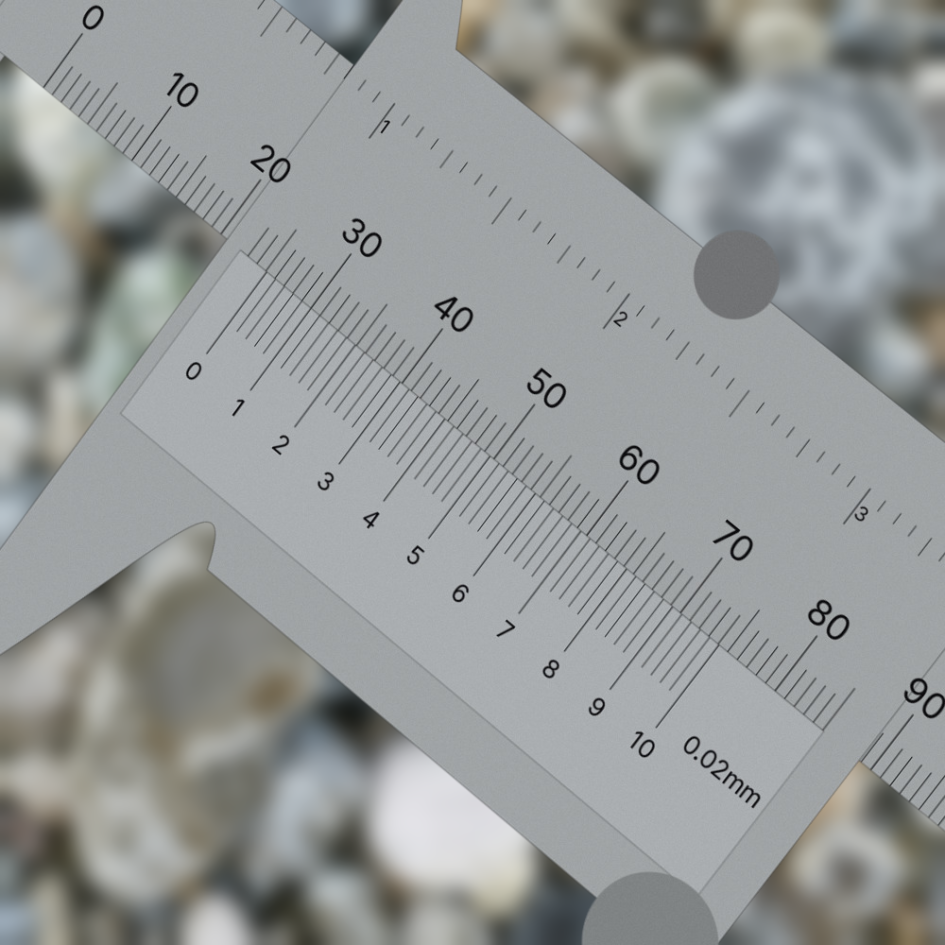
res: {"value": 25.1, "unit": "mm"}
